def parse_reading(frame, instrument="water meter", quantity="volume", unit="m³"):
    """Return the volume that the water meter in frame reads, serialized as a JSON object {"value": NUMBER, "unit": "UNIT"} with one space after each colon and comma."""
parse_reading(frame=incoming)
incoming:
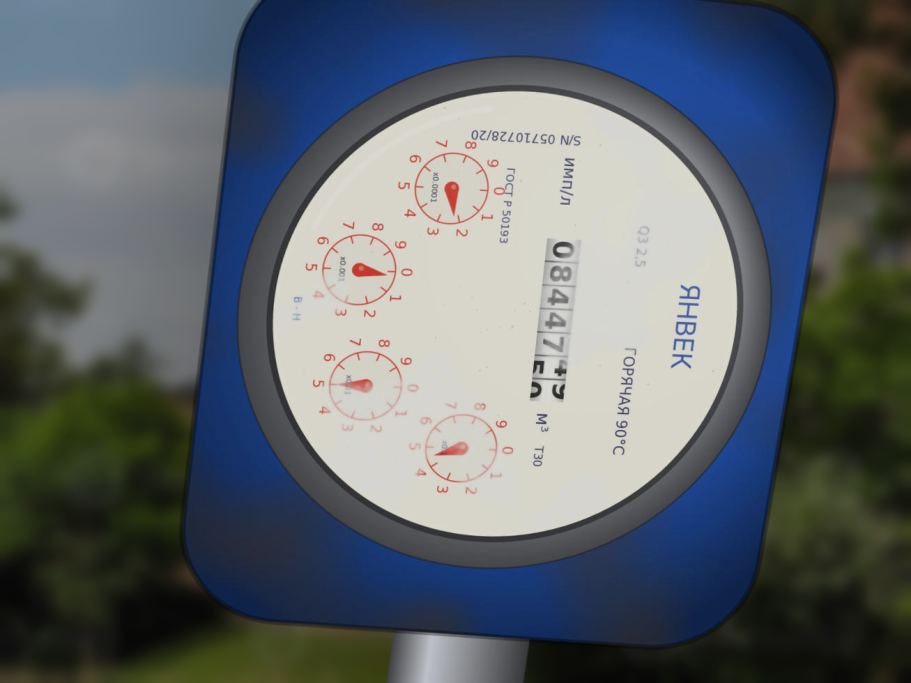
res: {"value": 844749.4502, "unit": "m³"}
